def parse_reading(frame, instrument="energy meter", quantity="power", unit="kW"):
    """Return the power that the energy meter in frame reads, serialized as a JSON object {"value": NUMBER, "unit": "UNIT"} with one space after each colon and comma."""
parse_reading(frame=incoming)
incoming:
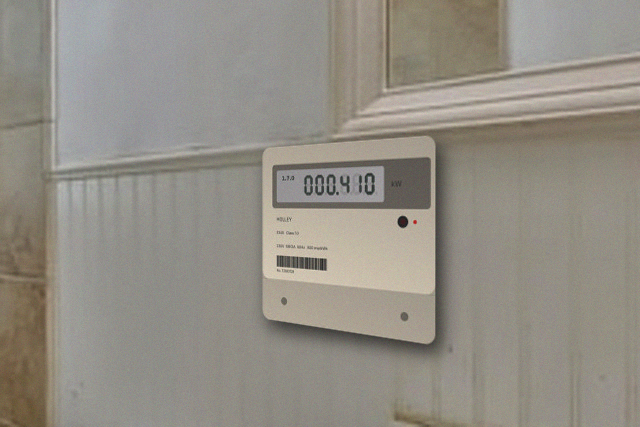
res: {"value": 0.410, "unit": "kW"}
